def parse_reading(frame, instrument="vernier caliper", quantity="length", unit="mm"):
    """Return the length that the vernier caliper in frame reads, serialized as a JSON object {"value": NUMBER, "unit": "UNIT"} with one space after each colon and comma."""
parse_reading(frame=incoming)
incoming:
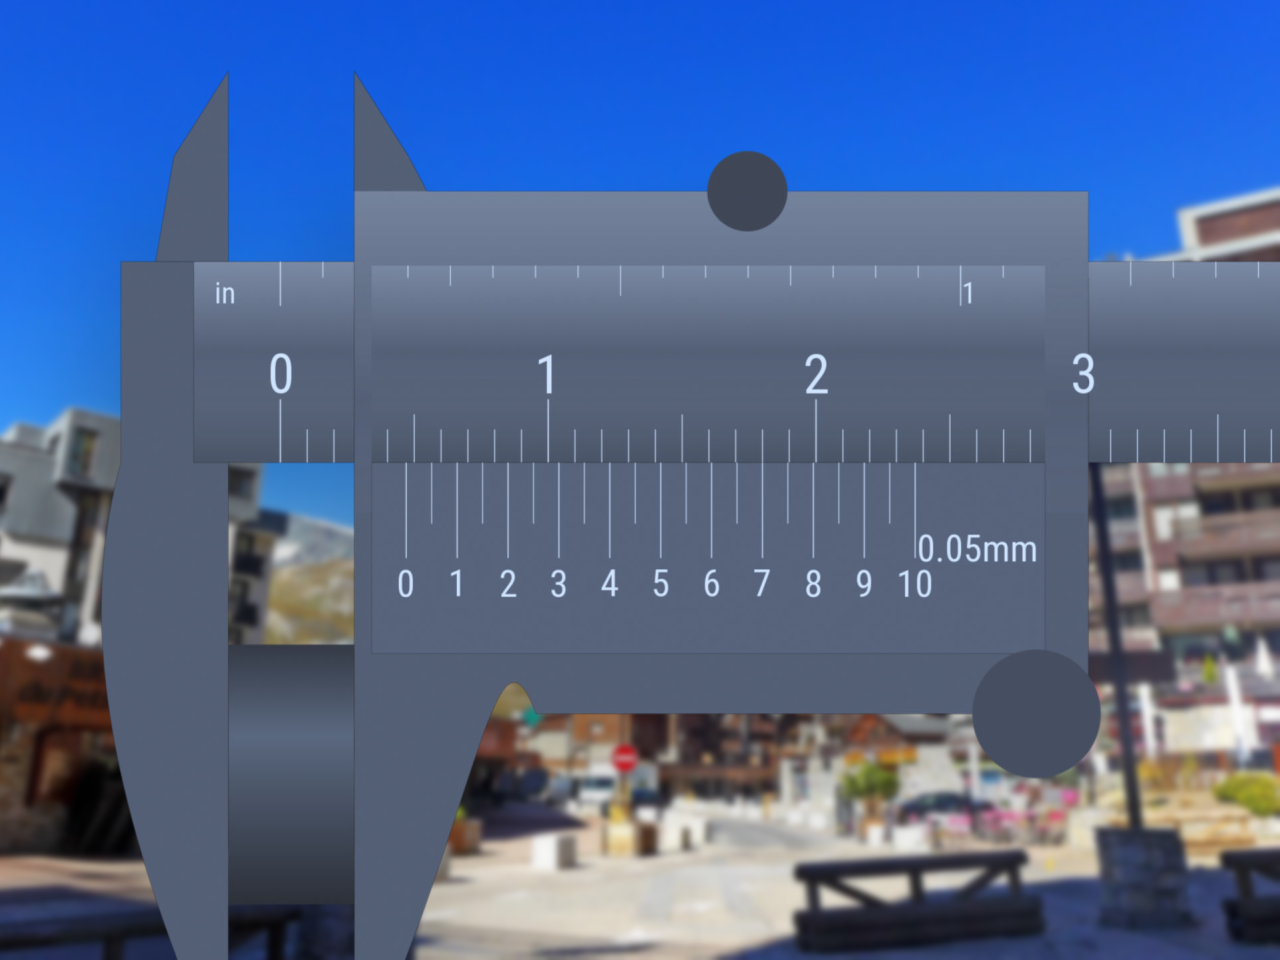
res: {"value": 4.70, "unit": "mm"}
